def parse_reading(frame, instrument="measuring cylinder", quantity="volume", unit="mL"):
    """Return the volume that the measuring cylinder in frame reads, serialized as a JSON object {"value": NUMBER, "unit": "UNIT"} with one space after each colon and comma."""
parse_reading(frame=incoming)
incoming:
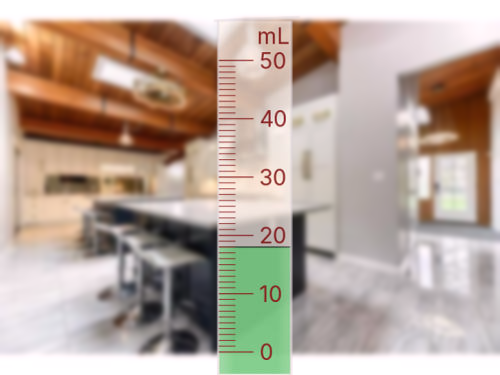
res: {"value": 18, "unit": "mL"}
